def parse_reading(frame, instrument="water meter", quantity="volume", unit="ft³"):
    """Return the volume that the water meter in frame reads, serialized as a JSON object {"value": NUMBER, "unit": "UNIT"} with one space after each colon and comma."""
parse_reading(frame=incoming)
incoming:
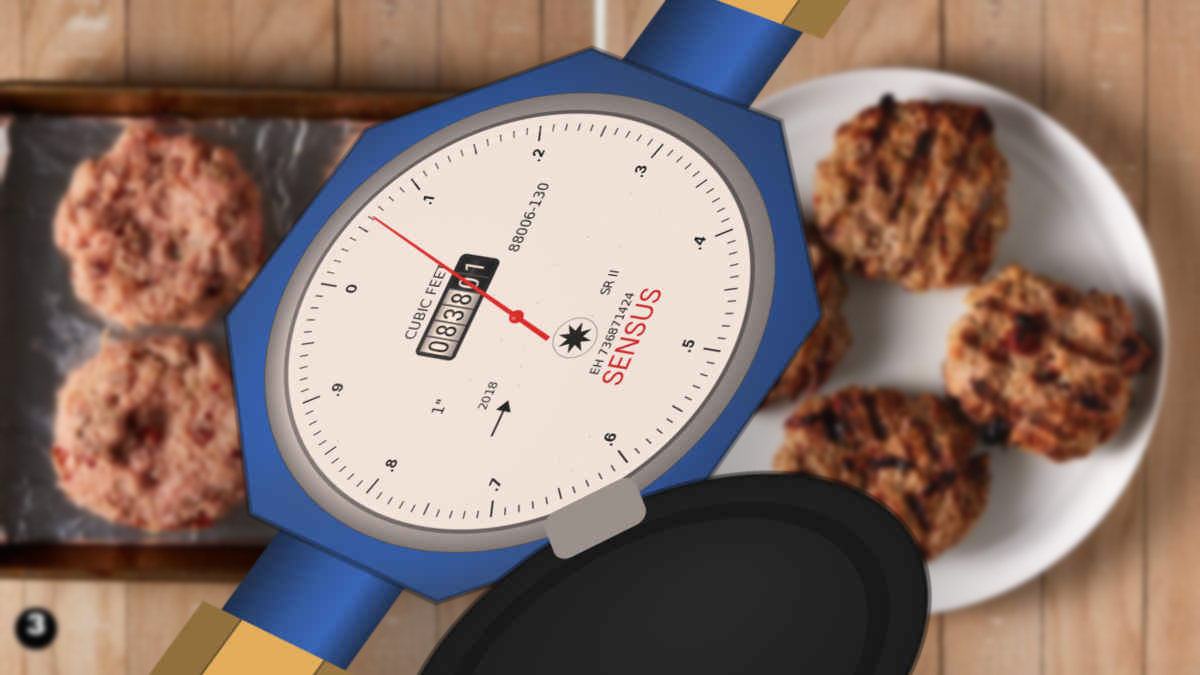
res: {"value": 83801.06, "unit": "ft³"}
